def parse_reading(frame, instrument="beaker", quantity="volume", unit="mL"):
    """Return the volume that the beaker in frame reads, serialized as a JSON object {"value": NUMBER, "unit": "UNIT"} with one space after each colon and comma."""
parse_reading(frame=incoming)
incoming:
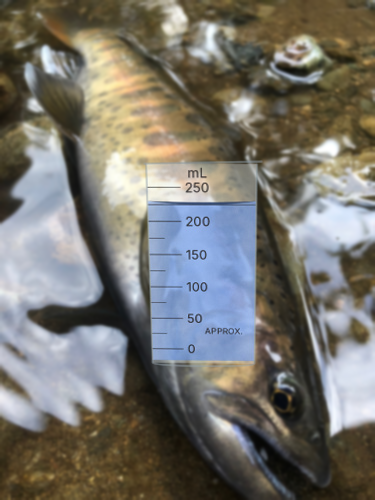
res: {"value": 225, "unit": "mL"}
